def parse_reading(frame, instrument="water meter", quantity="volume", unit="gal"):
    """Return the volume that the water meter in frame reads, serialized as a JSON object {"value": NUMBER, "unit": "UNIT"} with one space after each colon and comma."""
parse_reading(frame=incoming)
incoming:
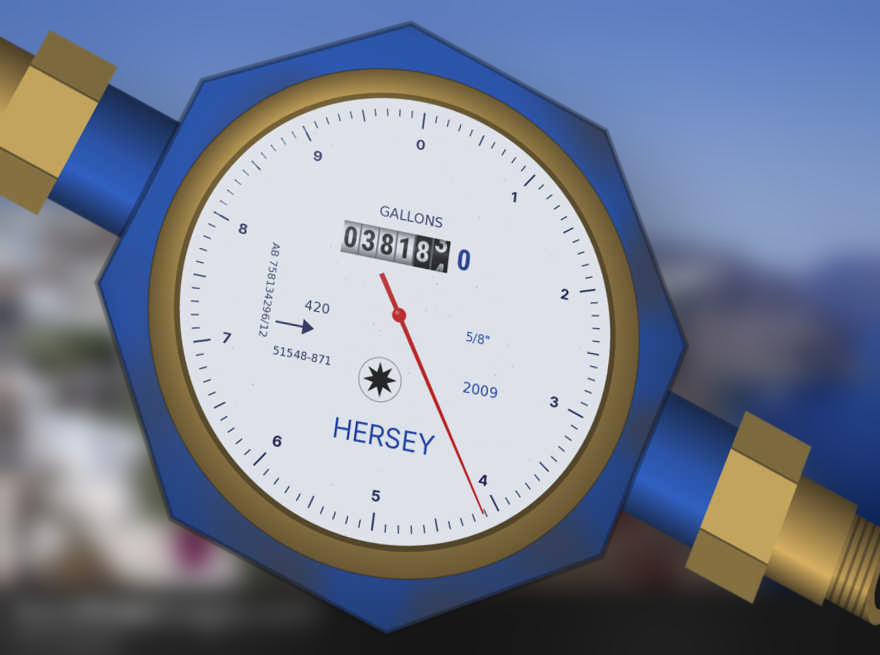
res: {"value": 381834.1, "unit": "gal"}
